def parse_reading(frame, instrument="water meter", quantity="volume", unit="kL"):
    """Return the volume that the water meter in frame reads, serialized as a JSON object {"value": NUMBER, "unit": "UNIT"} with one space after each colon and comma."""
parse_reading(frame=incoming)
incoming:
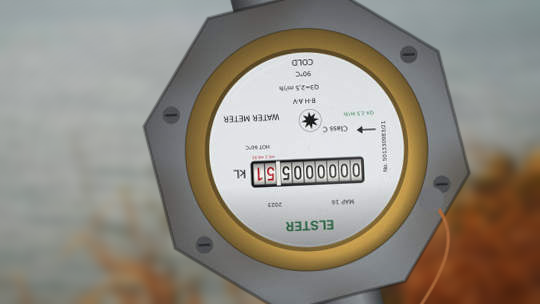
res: {"value": 5.51, "unit": "kL"}
